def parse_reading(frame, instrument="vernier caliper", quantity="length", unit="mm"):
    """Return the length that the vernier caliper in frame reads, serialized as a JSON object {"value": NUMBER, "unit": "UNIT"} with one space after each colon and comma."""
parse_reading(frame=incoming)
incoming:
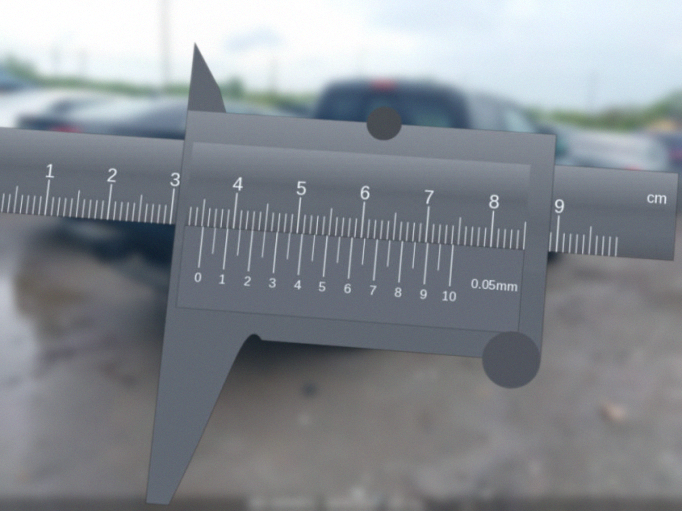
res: {"value": 35.2, "unit": "mm"}
